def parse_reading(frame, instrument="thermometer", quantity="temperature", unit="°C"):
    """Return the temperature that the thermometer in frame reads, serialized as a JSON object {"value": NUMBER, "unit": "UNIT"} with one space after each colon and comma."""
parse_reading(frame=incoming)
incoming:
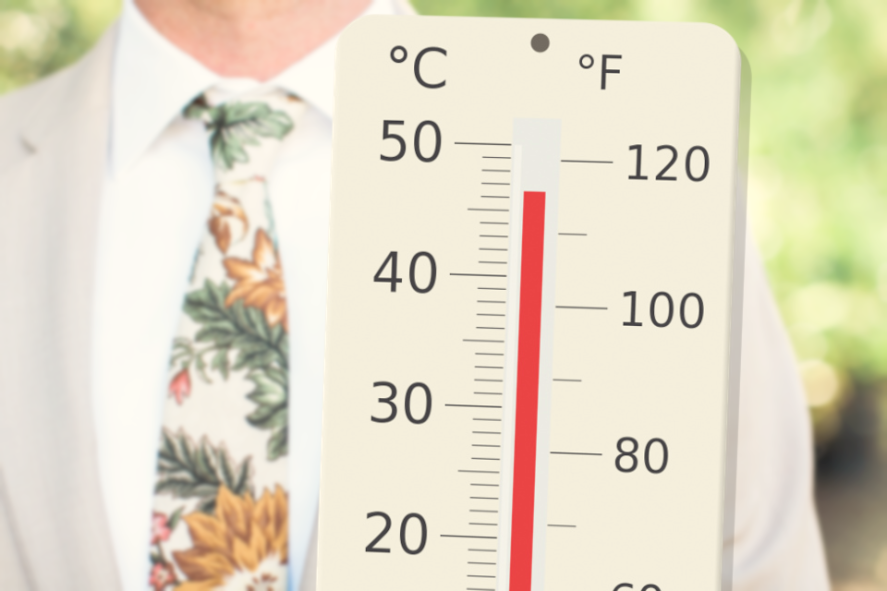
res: {"value": 46.5, "unit": "°C"}
